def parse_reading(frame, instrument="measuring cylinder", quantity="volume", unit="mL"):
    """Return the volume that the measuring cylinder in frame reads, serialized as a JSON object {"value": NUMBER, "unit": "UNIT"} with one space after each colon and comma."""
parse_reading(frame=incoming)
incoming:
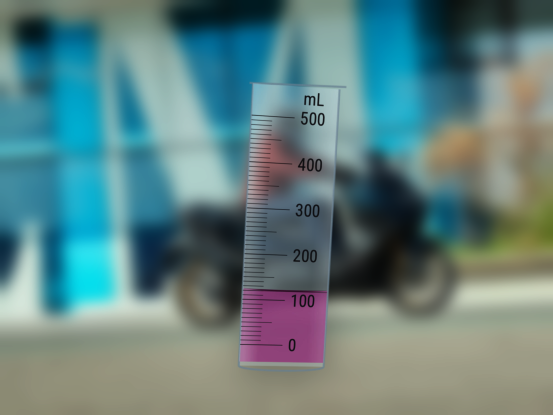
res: {"value": 120, "unit": "mL"}
